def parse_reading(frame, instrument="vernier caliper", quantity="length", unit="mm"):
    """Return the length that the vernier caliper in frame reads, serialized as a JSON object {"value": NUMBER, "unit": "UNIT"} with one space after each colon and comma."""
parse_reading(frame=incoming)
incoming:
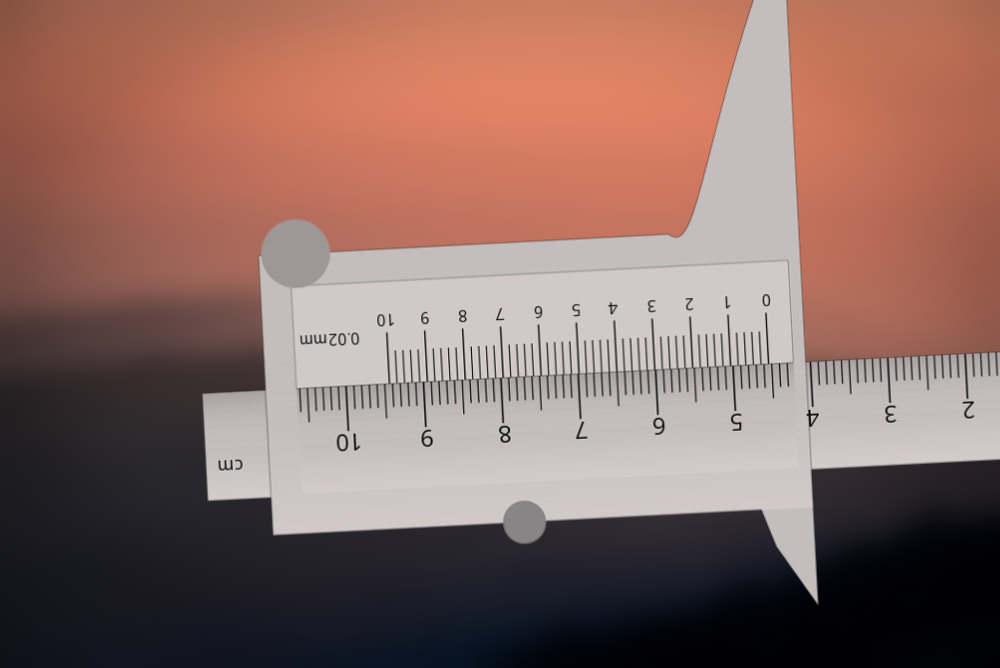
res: {"value": 45.4, "unit": "mm"}
